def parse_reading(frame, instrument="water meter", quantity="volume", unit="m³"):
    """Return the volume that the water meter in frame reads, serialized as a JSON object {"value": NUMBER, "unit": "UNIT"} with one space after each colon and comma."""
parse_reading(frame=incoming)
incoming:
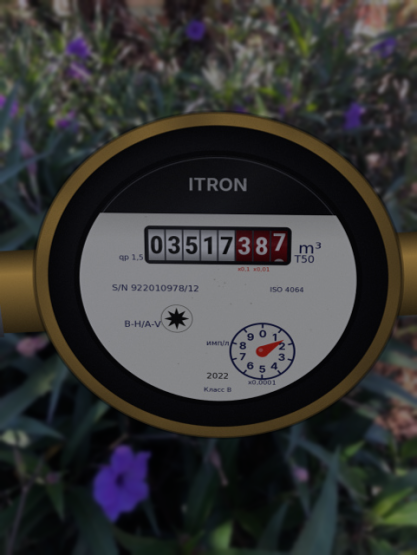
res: {"value": 3517.3871, "unit": "m³"}
